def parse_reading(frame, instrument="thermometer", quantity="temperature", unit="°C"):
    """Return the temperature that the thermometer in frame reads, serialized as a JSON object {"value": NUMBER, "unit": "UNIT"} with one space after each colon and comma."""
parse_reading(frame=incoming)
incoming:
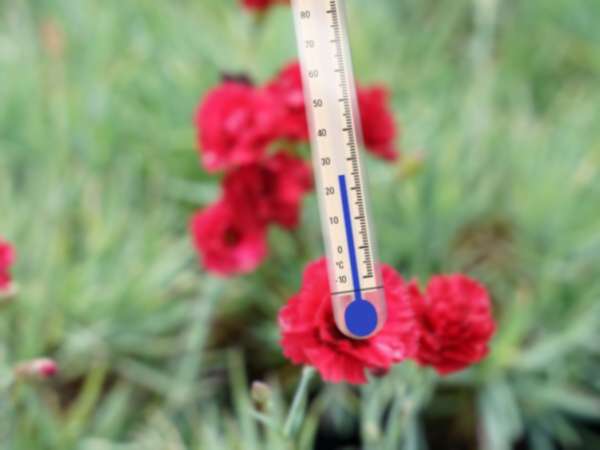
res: {"value": 25, "unit": "°C"}
